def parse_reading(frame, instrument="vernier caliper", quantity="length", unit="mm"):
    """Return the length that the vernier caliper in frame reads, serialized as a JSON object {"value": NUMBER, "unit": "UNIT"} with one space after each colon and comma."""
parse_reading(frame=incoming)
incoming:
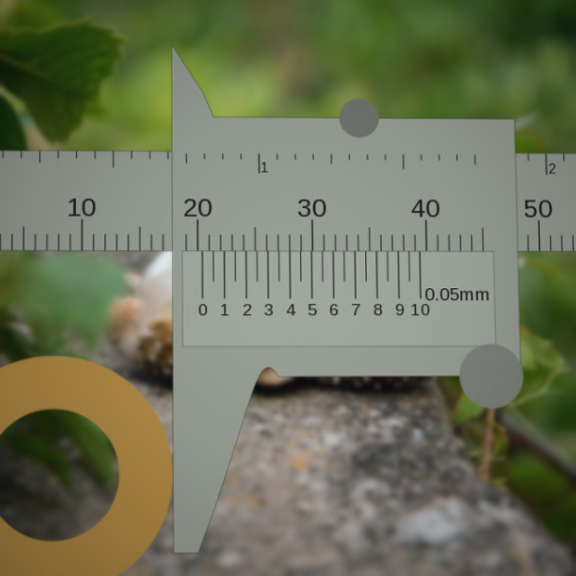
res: {"value": 20.4, "unit": "mm"}
